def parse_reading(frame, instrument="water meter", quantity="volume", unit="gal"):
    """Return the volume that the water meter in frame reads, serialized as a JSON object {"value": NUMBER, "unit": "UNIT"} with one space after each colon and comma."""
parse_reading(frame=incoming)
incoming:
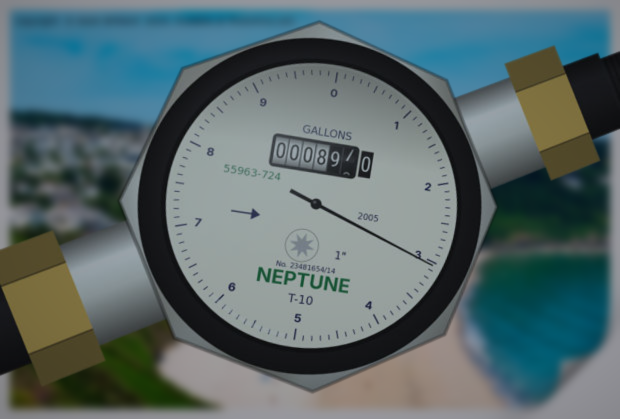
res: {"value": 8973.0, "unit": "gal"}
